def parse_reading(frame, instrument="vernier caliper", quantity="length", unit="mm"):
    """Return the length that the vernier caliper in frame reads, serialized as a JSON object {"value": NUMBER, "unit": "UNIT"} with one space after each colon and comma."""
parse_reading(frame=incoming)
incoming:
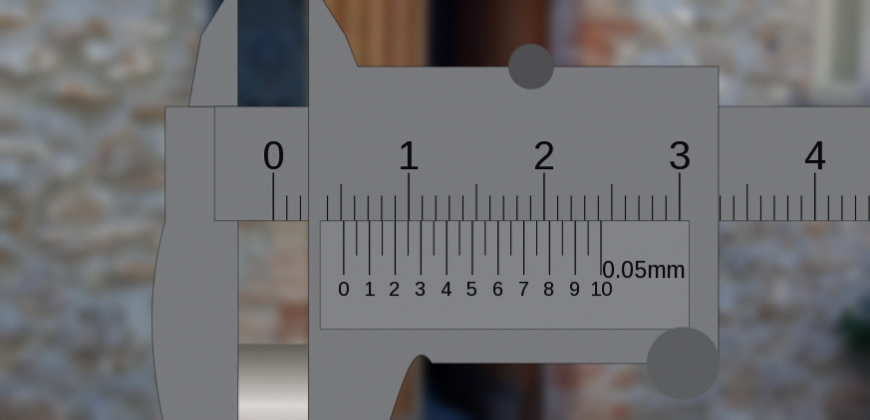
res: {"value": 5.2, "unit": "mm"}
